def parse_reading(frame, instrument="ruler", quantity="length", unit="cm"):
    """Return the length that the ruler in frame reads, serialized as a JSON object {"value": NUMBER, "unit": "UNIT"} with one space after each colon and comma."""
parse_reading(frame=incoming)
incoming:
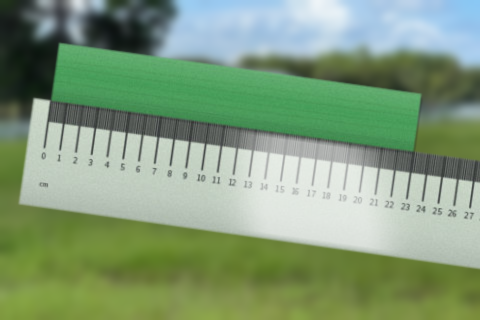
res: {"value": 23, "unit": "cm"}
